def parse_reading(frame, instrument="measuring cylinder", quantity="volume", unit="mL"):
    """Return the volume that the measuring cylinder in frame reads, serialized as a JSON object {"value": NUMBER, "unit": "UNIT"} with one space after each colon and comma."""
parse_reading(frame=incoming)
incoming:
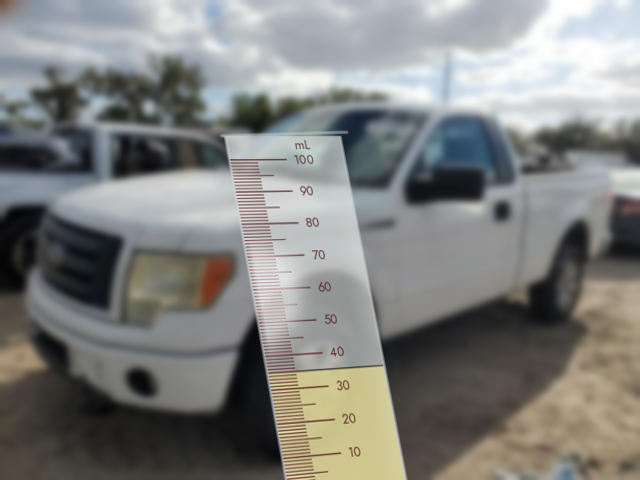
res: {"value": 35, "unit": "mL"}
